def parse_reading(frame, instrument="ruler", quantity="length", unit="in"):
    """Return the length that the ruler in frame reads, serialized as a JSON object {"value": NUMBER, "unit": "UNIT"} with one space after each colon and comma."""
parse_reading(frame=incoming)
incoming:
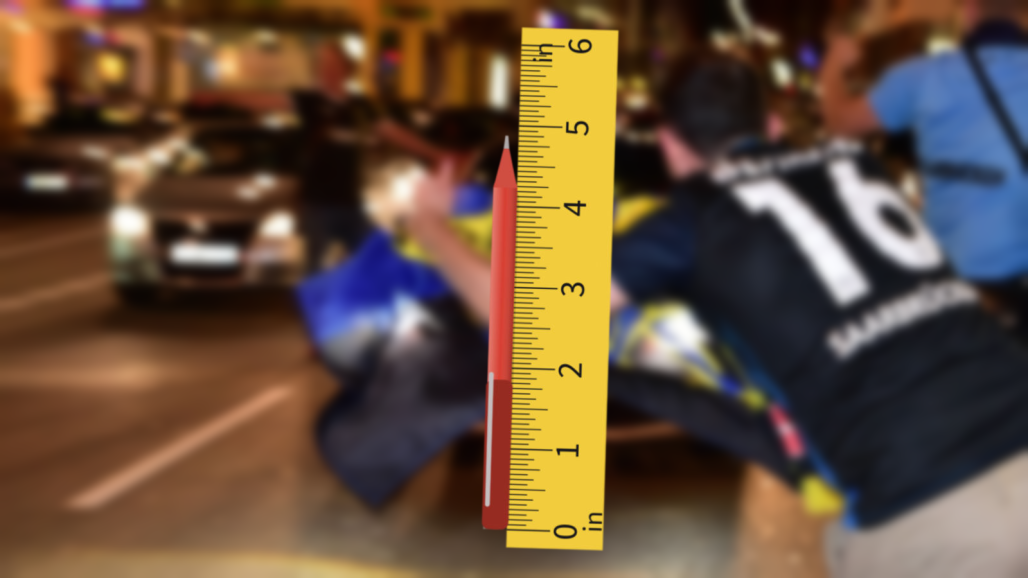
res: {"value": 4.875, "unit": "in"}
